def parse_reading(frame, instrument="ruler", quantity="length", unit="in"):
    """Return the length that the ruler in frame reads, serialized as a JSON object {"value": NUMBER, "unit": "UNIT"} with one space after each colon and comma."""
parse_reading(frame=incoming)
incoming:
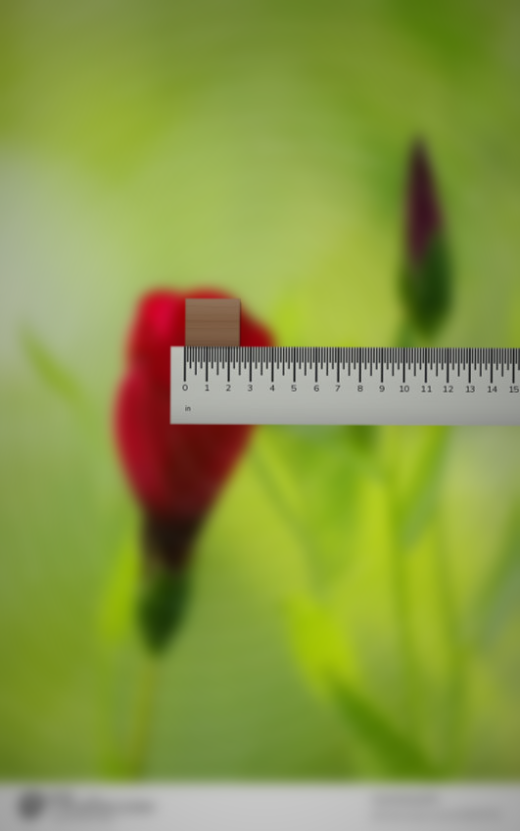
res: {"value": 2.5, "unit": "in"}
